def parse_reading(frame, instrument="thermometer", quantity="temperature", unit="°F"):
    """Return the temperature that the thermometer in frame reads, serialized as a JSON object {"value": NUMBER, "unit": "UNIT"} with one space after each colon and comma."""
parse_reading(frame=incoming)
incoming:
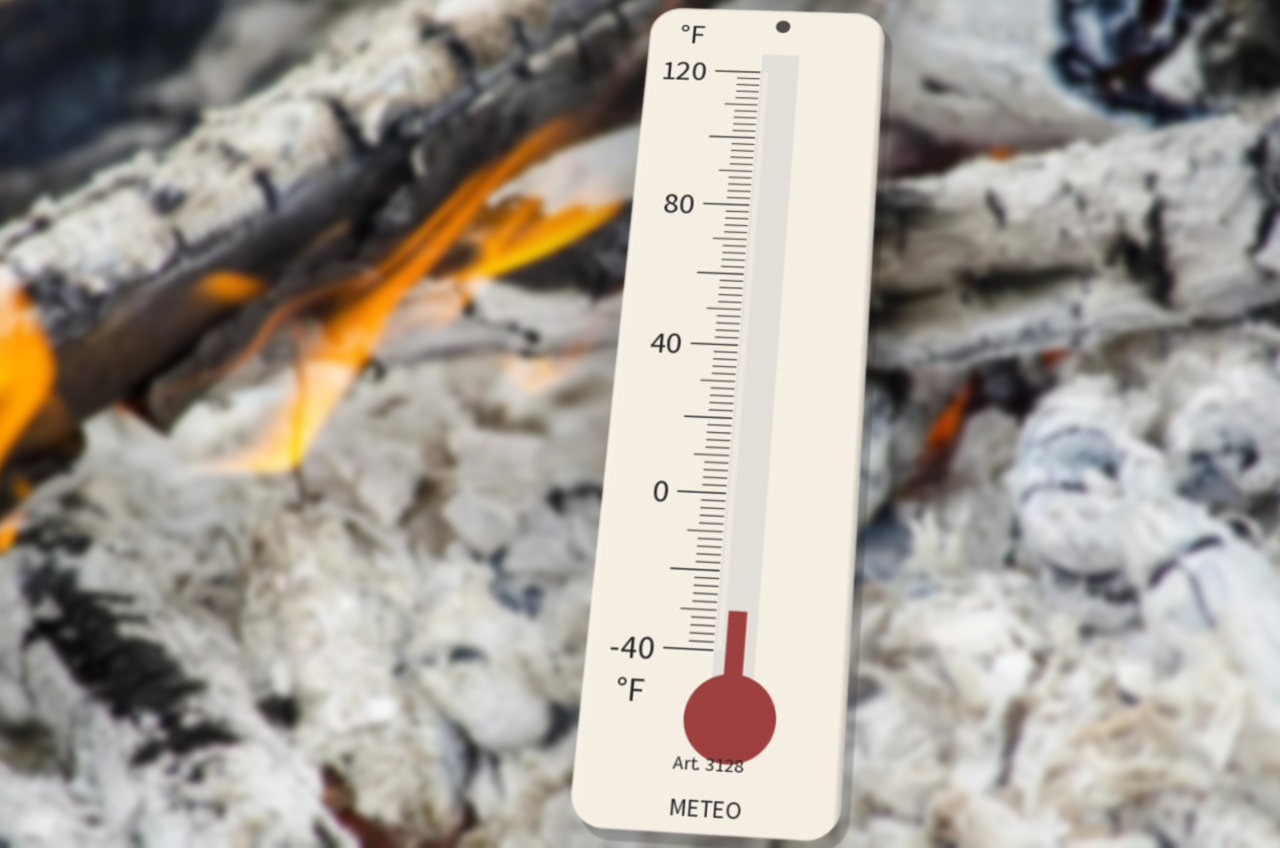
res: {"value": -30, "unit": "°F"}
